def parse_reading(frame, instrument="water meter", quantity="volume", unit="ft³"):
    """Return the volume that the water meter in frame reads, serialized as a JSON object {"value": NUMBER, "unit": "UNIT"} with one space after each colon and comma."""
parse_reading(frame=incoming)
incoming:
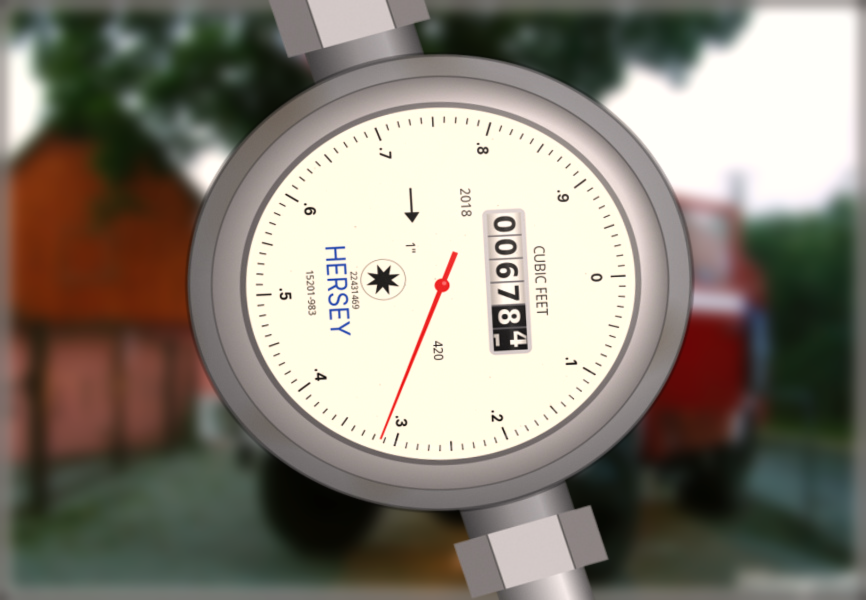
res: {"value": 6784.31, "unit": "ft³"}
